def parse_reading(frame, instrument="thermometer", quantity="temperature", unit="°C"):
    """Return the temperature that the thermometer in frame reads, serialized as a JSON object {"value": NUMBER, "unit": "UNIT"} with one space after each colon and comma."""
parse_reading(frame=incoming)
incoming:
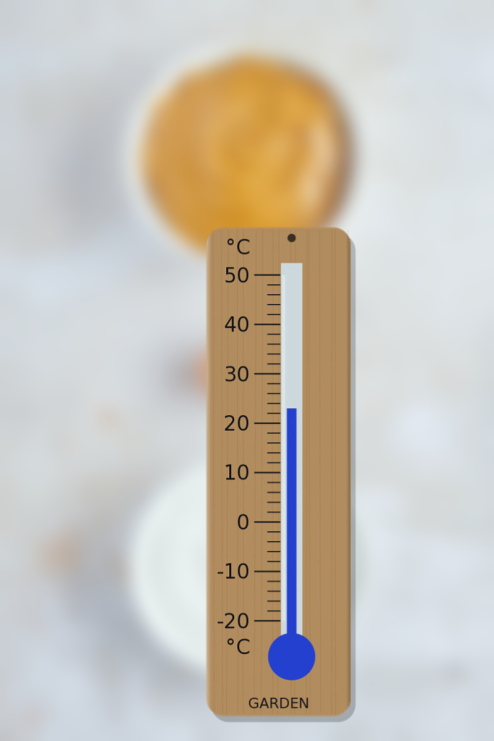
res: {"value": 23, "unit": "°C"}
